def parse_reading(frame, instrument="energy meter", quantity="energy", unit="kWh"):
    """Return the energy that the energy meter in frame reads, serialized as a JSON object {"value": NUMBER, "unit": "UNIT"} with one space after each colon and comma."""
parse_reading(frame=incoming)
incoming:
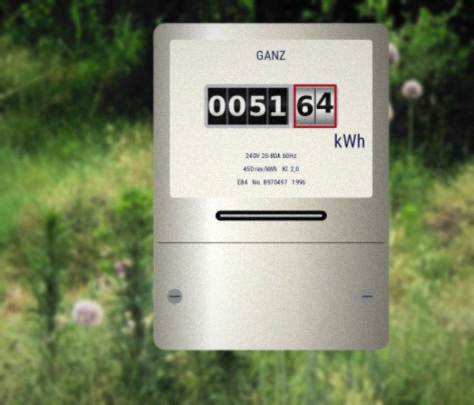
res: {"value": 51.64, "unit": "kWh"}
